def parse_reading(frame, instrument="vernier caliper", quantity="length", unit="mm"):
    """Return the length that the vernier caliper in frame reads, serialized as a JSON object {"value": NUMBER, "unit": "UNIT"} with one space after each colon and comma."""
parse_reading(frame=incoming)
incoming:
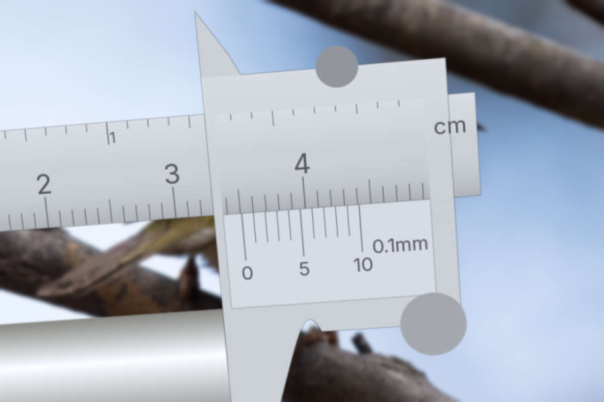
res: {"value": 35.1, "unit": "mm"}
